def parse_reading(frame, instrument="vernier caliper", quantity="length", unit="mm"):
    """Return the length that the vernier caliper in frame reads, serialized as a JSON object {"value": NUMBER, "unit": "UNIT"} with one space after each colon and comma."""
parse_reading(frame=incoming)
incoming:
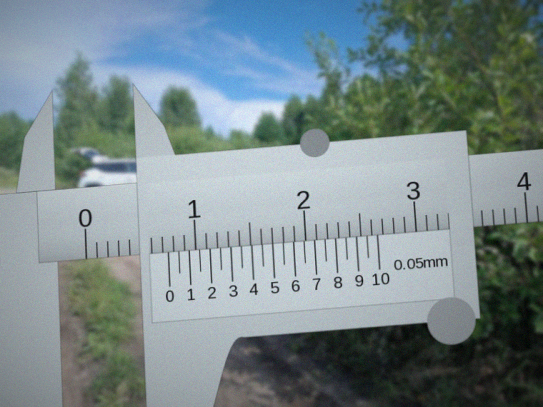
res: {"value": 7.5, "unit": "mm"}
